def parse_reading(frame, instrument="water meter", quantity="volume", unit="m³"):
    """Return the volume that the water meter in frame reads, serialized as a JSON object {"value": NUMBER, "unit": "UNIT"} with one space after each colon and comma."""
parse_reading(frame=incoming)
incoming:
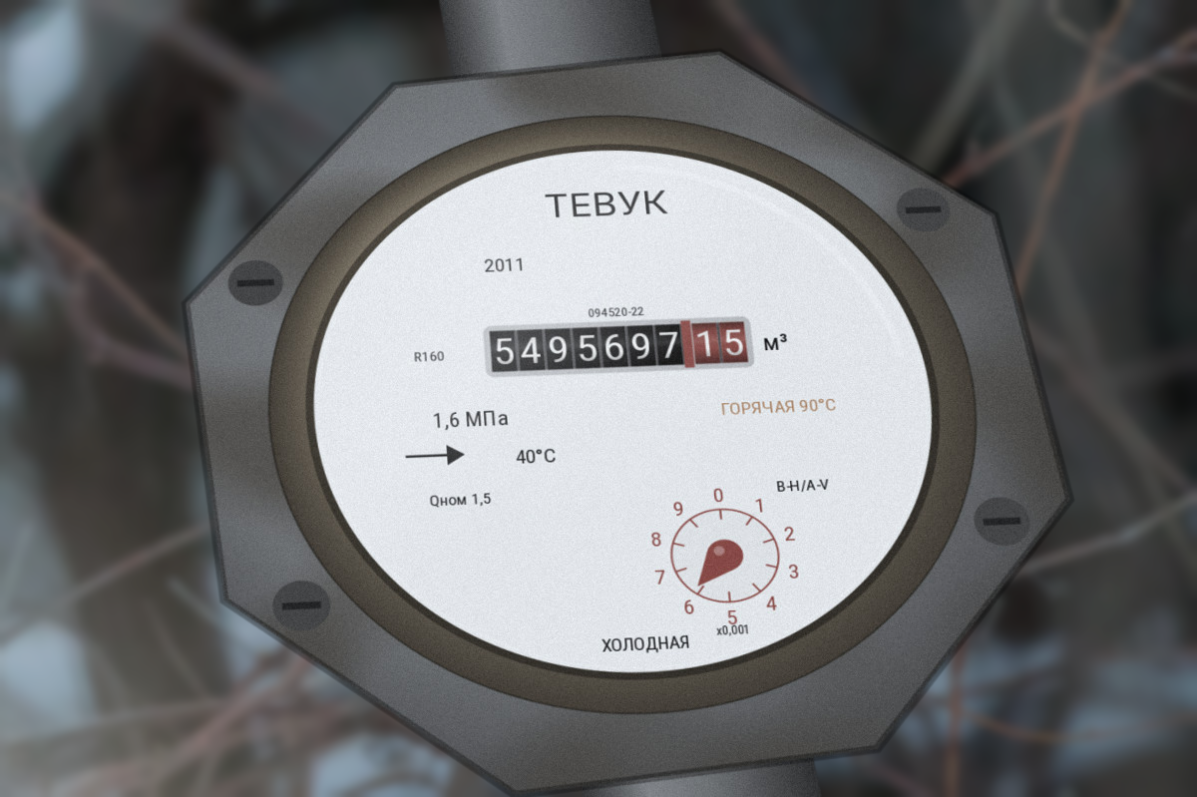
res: {"value": 5495697.156, "unit": "m³"}
